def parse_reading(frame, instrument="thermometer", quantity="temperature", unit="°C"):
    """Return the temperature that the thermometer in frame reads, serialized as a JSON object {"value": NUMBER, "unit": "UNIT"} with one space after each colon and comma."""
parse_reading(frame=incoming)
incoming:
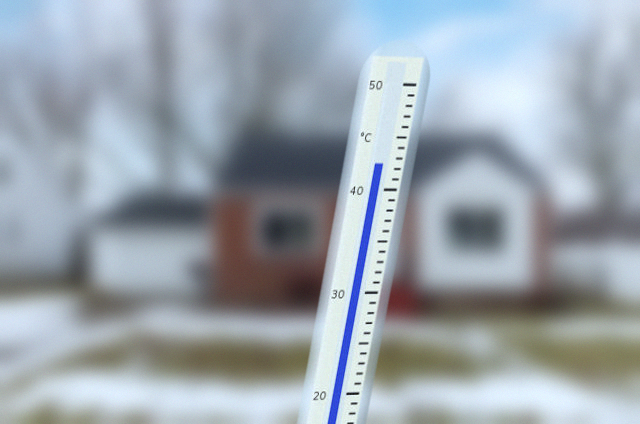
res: {"value": 42.5, "unit": "°C"}
